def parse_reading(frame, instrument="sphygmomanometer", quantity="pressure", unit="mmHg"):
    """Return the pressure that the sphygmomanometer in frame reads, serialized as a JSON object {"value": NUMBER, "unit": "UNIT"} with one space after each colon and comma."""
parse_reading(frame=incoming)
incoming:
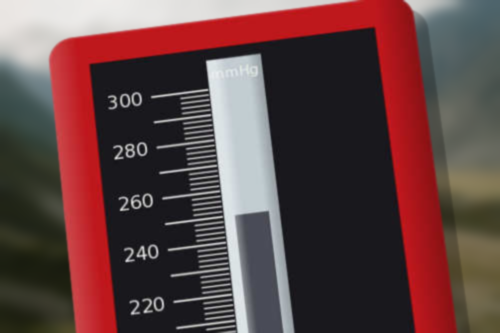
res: {"value": 250, "unit": "mmHg"}
